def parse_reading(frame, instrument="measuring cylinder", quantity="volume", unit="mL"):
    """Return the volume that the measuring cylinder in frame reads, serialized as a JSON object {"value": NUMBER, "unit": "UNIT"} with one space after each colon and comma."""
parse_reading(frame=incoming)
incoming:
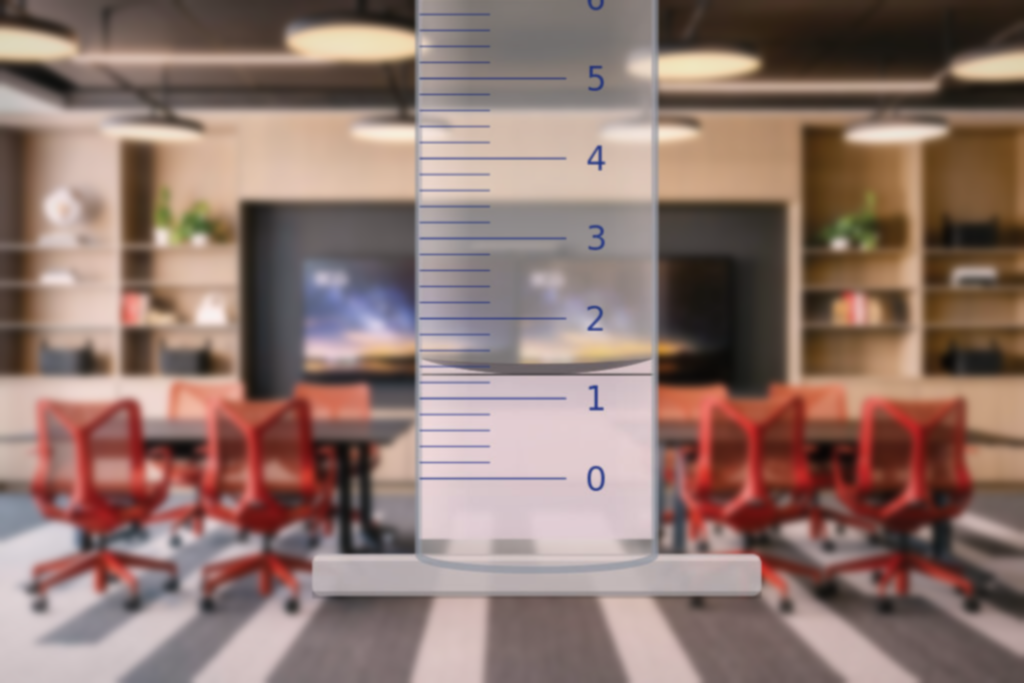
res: {"value": 1.3, "unit": "mL"}
